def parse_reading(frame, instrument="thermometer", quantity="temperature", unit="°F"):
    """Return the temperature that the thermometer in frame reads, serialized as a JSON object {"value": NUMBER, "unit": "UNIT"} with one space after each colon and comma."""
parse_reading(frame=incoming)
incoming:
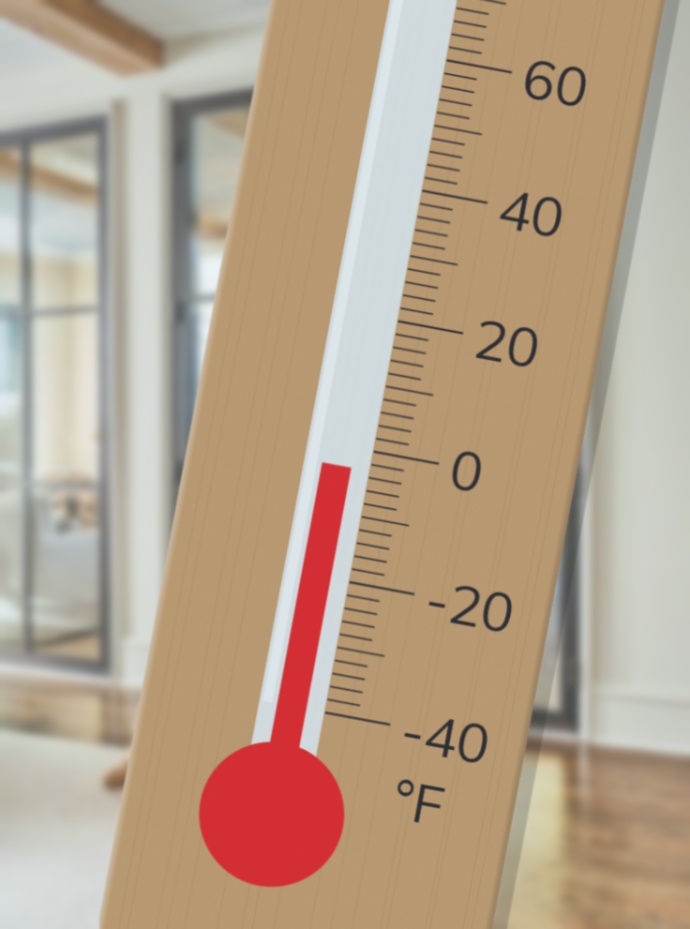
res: {"value": -3, "unit": "°F"}
